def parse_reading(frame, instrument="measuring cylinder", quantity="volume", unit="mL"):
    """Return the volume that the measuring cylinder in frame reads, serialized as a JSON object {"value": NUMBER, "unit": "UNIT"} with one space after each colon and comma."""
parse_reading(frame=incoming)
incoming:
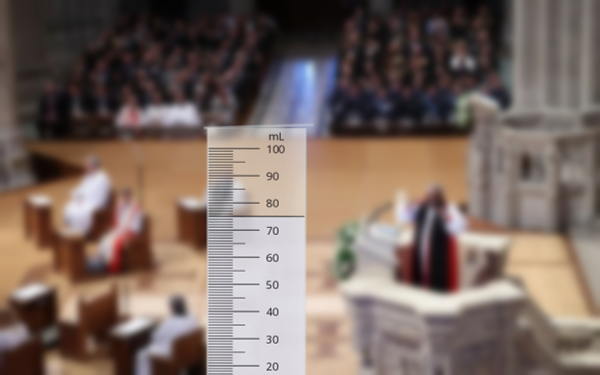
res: {"value": 75, "unit": "mL"}
